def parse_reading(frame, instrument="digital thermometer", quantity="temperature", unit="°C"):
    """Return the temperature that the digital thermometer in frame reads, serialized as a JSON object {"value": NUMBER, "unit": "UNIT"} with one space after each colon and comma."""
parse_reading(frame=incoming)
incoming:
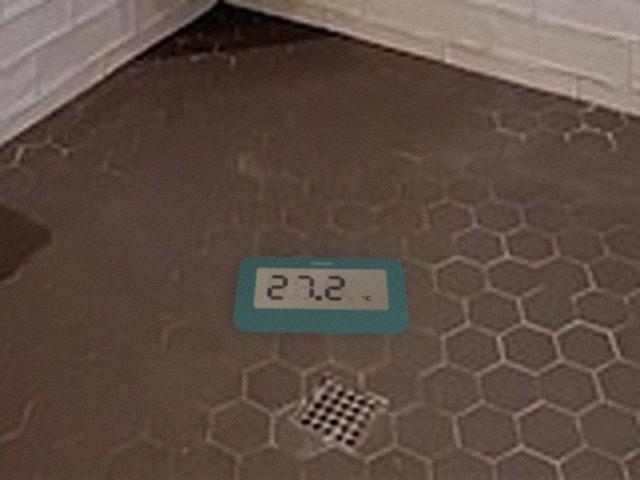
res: {"value": 27.2, "unit": "°C"}
